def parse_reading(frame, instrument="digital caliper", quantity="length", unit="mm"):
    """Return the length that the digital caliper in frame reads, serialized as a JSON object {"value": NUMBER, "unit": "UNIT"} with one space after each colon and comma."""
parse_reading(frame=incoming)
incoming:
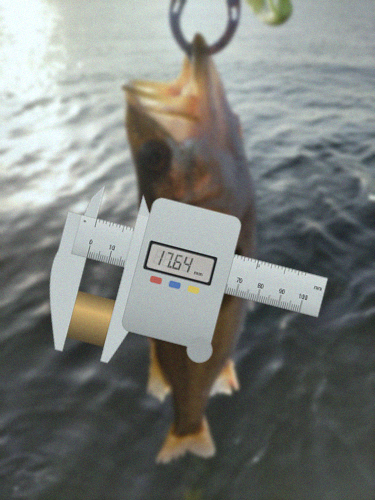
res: {"value": 17.64, "unit": "mm"}
